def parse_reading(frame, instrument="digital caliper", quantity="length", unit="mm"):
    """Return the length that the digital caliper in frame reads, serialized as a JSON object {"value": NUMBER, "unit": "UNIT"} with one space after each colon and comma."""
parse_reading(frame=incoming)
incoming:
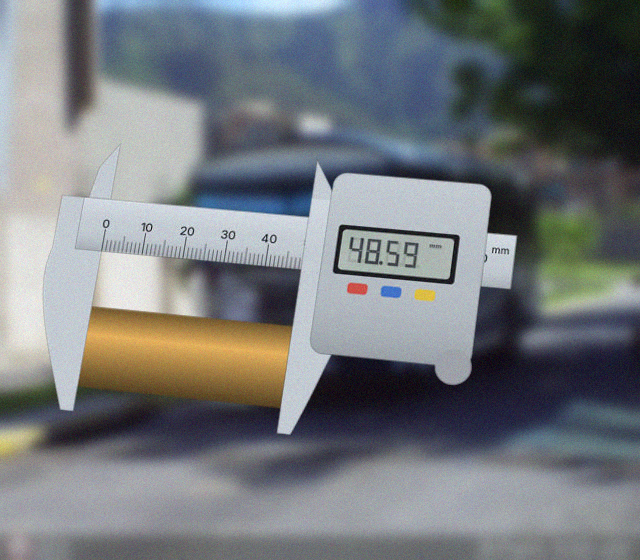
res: {"value": 48.59, "unit": "mm"}
